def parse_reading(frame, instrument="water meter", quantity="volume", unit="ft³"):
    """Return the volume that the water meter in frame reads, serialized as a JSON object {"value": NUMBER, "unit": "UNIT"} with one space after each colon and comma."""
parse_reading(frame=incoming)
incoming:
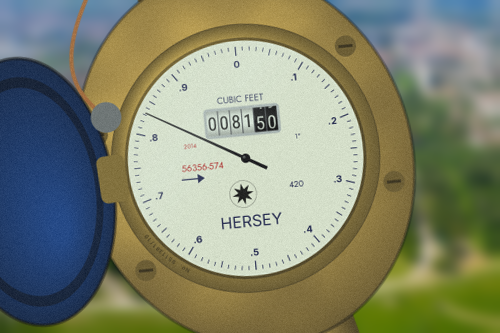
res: {"value": 8149.83, "unit": "ft³"}
